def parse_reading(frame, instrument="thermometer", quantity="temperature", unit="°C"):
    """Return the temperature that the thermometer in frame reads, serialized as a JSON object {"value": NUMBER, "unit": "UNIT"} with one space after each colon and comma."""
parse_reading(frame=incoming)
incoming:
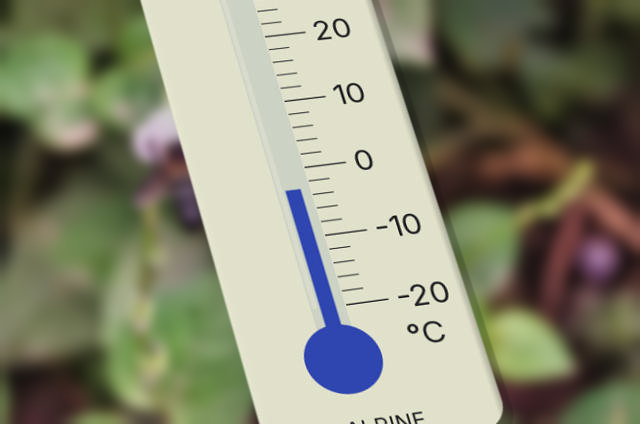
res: {"value": -3, "unit": "°C"}
